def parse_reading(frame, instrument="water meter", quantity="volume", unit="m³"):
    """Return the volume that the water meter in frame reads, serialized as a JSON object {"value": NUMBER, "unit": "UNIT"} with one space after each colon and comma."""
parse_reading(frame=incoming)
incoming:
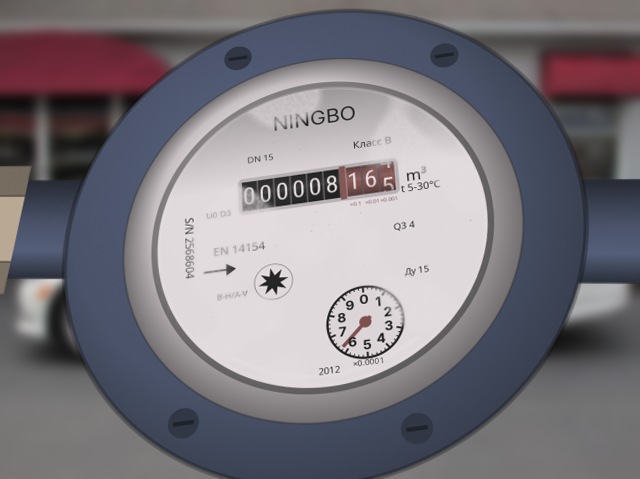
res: {"value": 8.1646, "unit": "m³"}
